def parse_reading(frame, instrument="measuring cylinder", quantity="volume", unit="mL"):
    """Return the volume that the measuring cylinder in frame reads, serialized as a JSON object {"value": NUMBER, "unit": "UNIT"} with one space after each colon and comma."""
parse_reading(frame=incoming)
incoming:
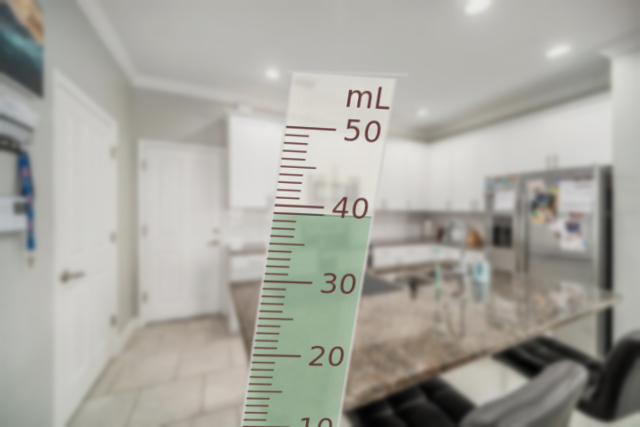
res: {"value": 39, "unit": "mL"}
